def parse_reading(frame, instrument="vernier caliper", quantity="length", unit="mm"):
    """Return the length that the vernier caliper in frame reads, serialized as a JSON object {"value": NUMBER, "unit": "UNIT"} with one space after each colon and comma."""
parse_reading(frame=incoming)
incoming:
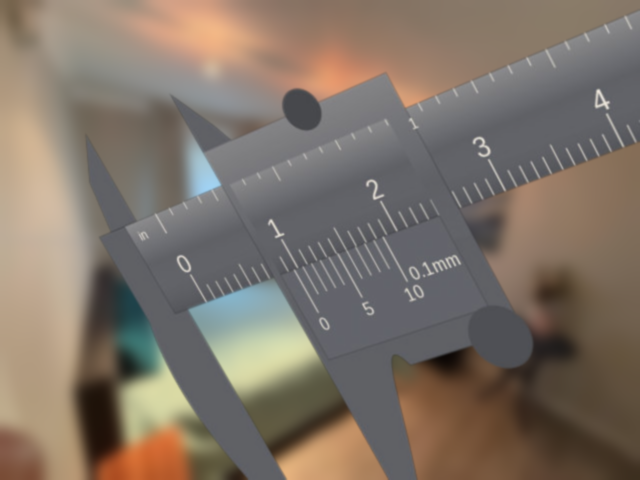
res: {"value": 9.6, "unit": "mm"}
